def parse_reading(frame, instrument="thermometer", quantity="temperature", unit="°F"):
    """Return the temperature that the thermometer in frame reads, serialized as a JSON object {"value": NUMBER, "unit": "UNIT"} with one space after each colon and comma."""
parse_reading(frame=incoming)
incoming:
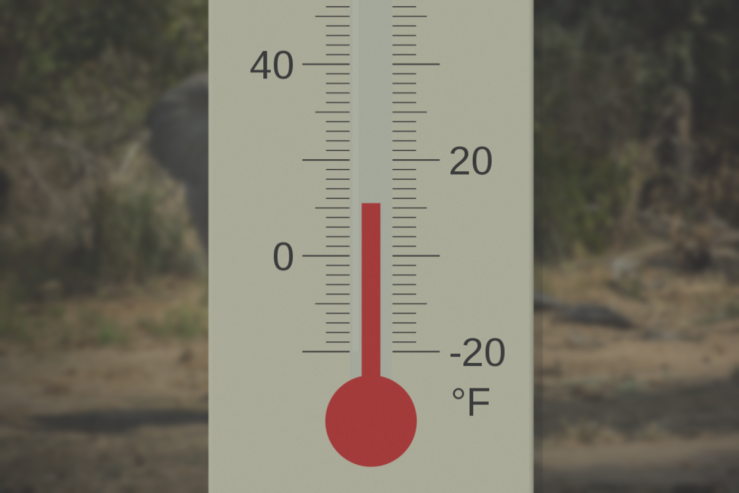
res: {"value": 11, "unit": "°F"}
